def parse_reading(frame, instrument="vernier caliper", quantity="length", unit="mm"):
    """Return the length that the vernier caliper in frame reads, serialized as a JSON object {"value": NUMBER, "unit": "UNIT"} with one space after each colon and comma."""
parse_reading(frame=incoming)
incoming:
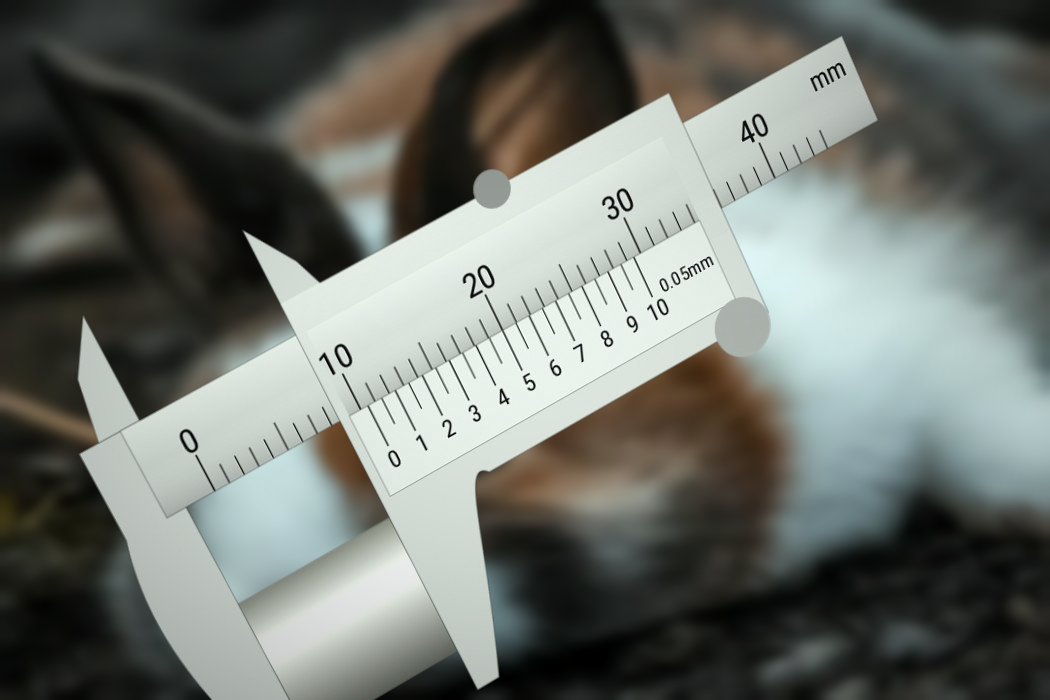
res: {"value": 10.5, "unit": "mm"}
